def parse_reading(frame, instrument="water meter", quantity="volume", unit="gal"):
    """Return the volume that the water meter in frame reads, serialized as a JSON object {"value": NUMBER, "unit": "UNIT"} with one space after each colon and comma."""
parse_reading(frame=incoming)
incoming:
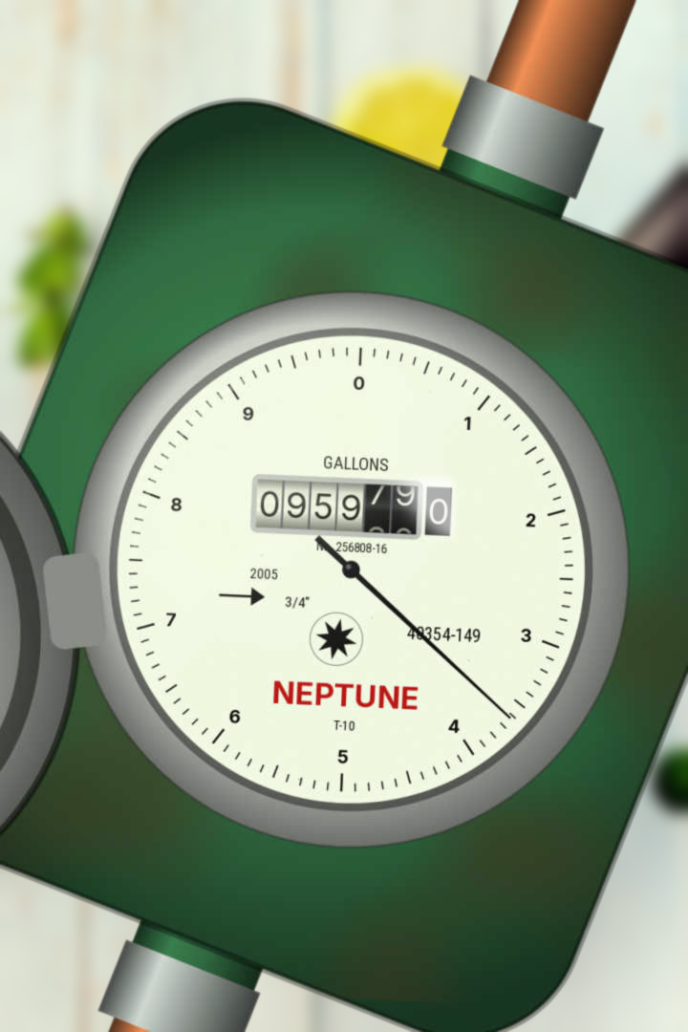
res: {"value": 959793.6, "unit": "gal"}
